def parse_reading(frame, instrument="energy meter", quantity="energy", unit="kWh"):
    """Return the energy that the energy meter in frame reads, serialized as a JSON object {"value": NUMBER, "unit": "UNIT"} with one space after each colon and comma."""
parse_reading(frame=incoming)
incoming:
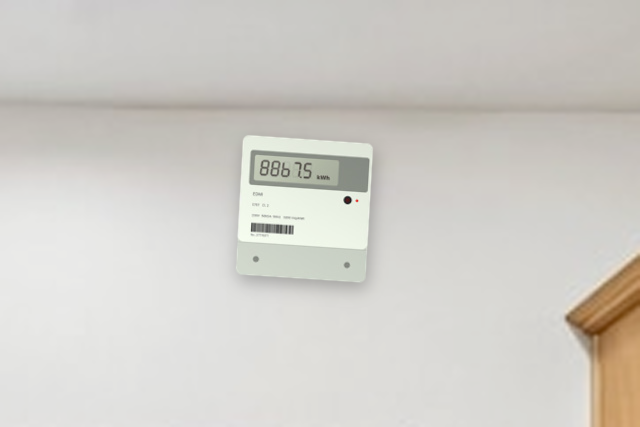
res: {"value": 8867.5, "unit": "kWh"}
